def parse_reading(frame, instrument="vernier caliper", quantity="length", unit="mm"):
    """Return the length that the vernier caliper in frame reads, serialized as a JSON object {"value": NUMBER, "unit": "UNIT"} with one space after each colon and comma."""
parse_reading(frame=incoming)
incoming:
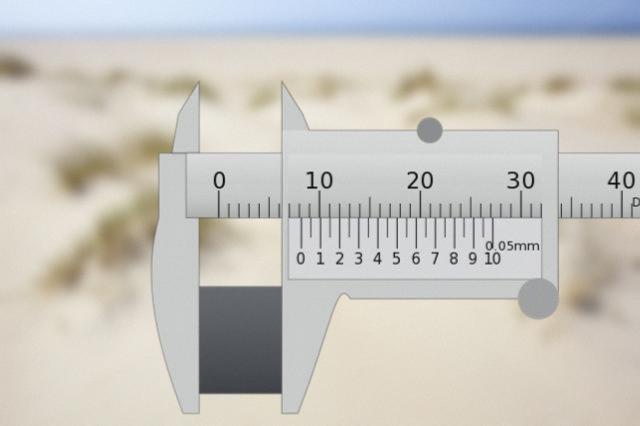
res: {"value": 8.2, "unit": "mm"}
